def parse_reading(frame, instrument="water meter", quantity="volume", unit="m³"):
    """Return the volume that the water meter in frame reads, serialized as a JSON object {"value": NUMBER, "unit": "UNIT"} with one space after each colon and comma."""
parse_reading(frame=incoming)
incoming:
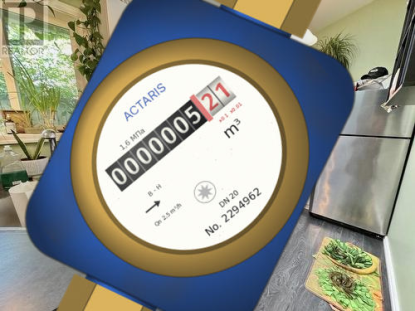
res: {"value": 5.21, "unit": "m³"}
